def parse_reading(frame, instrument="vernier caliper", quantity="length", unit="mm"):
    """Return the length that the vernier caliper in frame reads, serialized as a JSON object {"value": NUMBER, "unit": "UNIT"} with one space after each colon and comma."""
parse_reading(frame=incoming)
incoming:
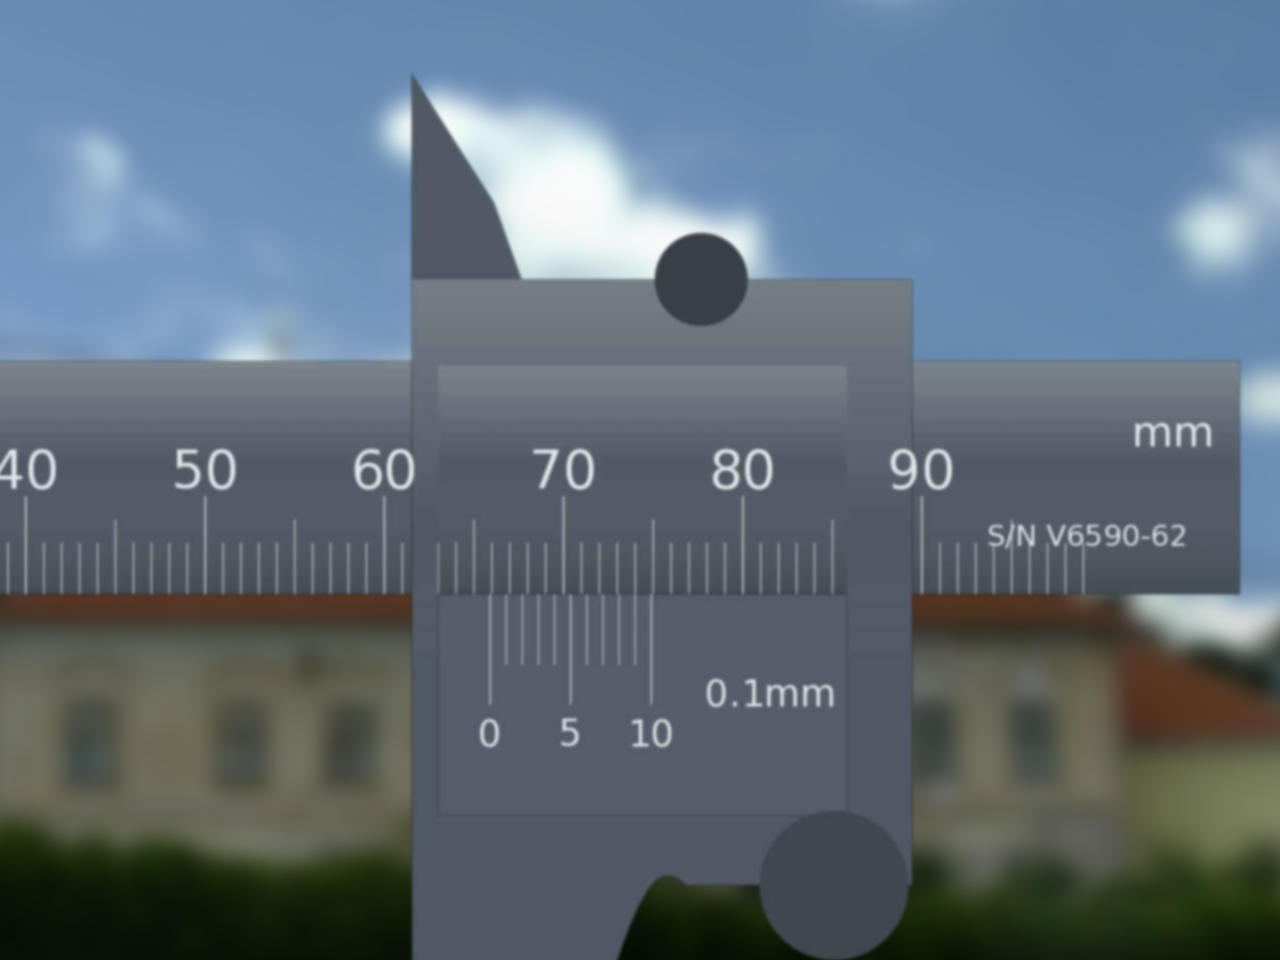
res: {"value": 65.9, "unit": "mm"}
